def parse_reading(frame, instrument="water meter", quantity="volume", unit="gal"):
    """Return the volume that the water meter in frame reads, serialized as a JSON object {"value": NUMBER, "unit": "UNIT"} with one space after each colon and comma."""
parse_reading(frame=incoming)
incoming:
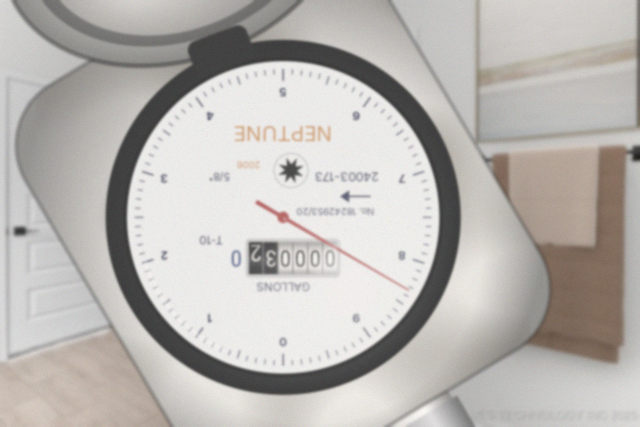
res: {"value": 318.3, "unit": "gal"}
